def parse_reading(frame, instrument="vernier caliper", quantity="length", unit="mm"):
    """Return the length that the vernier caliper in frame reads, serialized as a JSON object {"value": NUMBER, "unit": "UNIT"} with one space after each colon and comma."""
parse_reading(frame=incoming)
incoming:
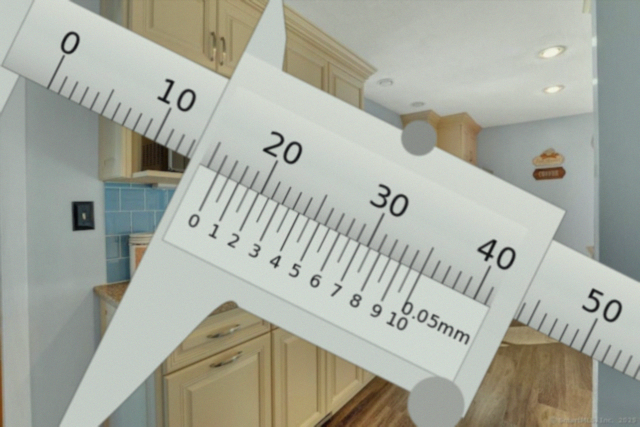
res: {"value": 16.0, "unit": "mm"}
